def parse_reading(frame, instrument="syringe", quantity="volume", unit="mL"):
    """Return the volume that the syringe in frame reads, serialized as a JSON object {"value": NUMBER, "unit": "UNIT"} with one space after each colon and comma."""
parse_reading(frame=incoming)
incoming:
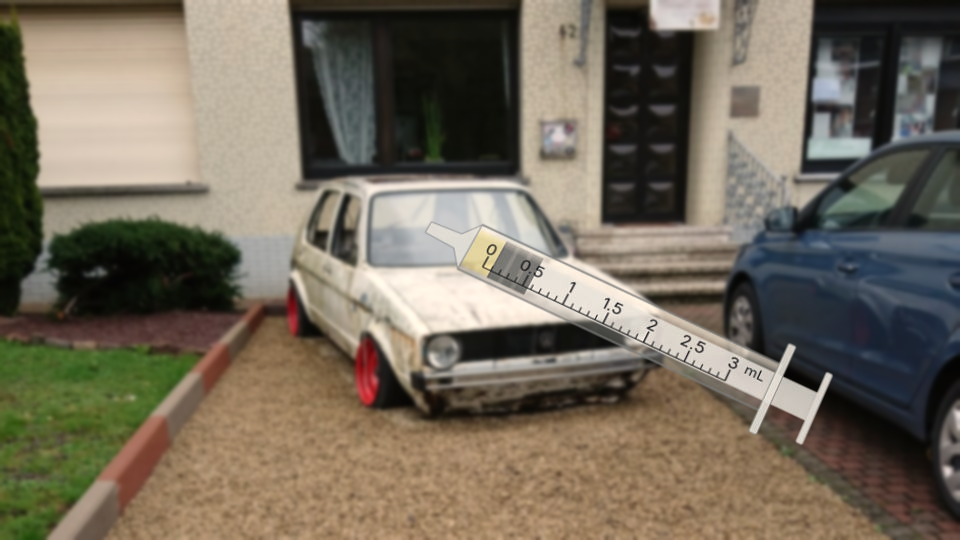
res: {"value": 0.1, "unit": "mL"}
